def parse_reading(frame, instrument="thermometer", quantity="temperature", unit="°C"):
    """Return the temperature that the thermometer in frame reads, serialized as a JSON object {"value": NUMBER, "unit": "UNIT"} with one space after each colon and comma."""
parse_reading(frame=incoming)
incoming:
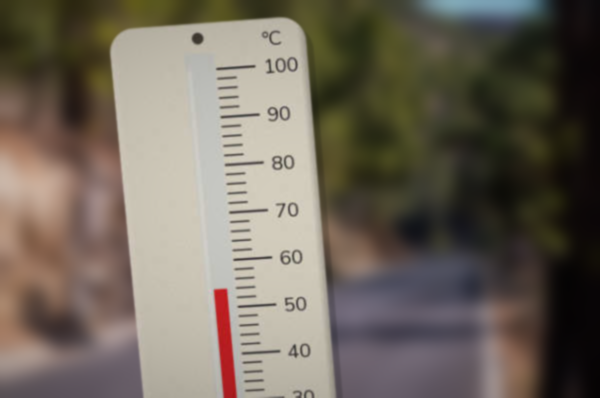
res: {"value": 54, "unit": "°C"}
